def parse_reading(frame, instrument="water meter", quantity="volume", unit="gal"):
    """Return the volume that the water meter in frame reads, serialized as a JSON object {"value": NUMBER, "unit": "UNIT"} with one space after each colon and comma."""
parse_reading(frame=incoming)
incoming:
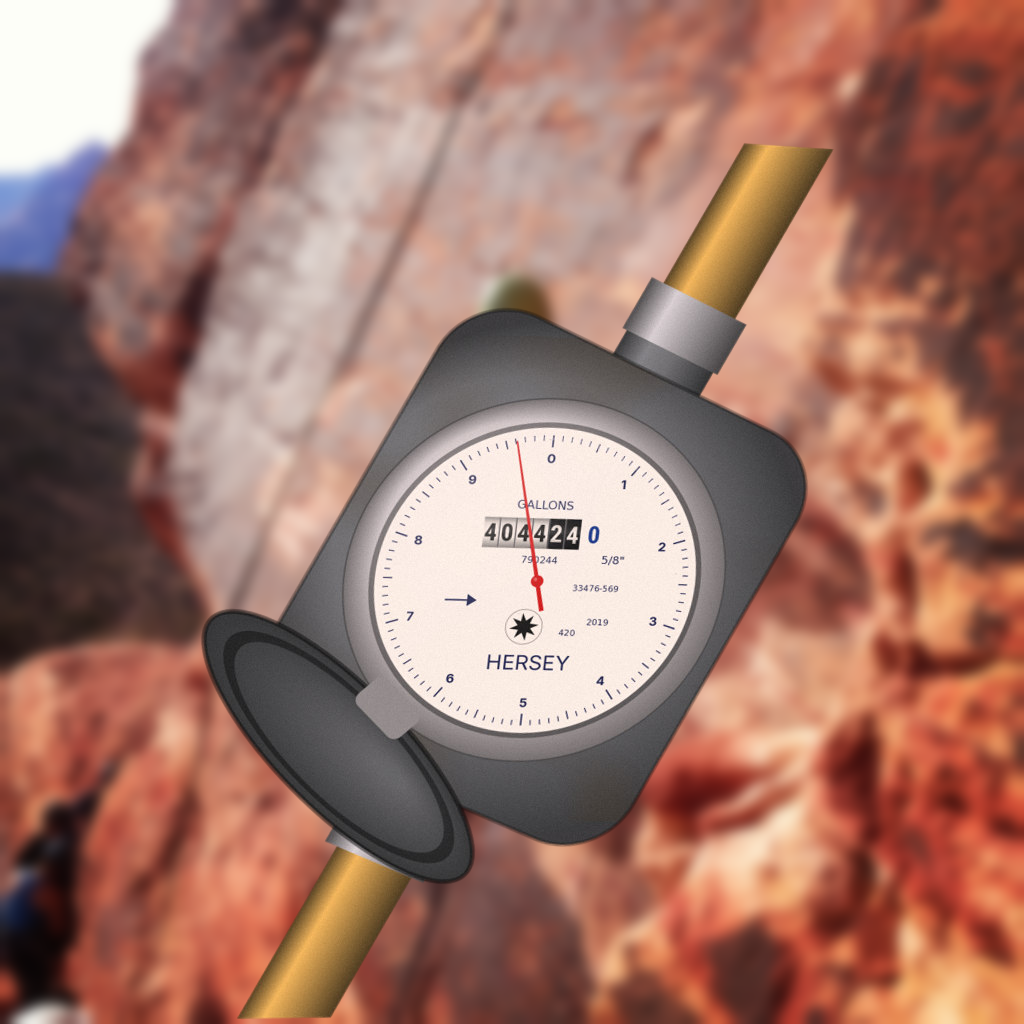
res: {"value": 4044239.6, "unit": "gal"}
